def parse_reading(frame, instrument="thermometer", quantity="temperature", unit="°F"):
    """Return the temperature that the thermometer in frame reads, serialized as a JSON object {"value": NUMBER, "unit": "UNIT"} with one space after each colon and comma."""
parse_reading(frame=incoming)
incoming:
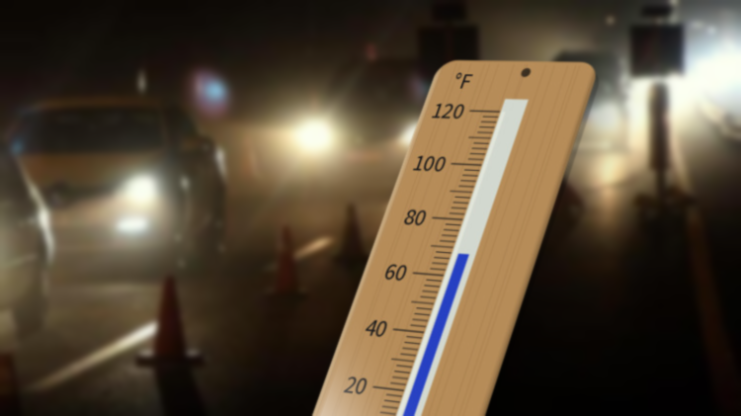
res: {"value": 68, "unit": "°F"}
